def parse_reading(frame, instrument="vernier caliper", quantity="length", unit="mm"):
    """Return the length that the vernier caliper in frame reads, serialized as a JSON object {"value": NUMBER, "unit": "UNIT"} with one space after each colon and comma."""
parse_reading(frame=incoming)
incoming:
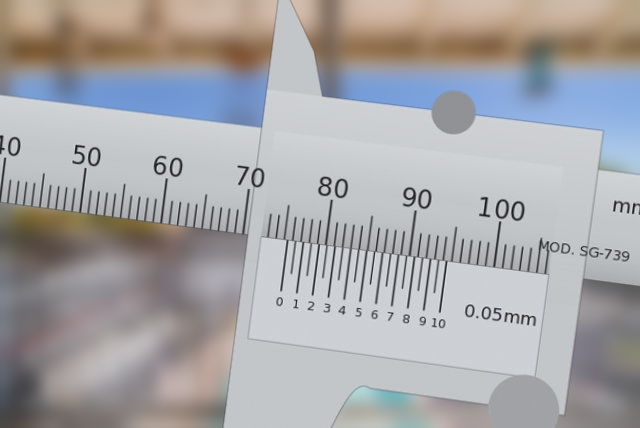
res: {"value": 75.4, "unit": "mm"}
